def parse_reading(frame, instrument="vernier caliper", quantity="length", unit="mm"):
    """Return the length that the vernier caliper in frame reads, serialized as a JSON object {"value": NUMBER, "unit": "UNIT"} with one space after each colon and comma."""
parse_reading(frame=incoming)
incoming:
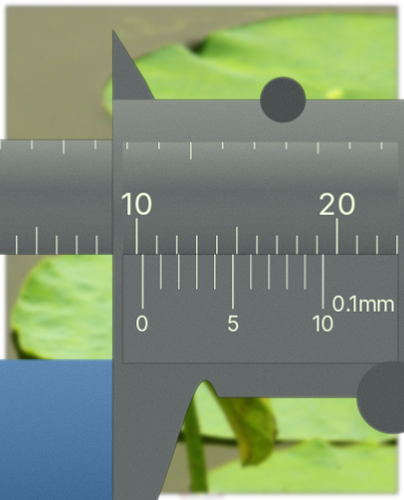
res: {"value": 10.3, "unit": "mm"}
